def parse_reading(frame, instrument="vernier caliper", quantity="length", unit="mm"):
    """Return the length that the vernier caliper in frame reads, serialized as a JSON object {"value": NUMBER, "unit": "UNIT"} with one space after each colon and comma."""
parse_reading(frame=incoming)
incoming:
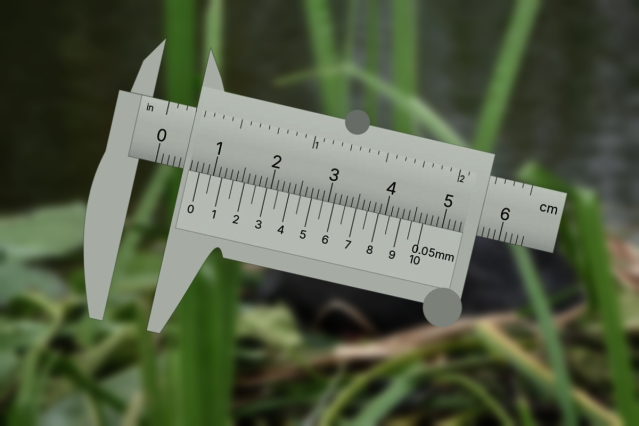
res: {"value": 7.6, "unit": "mm"}
